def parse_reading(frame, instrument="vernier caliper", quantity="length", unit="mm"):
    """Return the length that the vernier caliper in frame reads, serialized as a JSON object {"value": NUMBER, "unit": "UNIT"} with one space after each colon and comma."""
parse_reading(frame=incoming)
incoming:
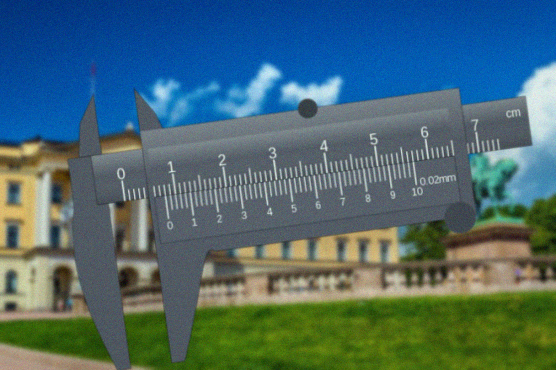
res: {"value": 8.0, "unit": "mm"}
